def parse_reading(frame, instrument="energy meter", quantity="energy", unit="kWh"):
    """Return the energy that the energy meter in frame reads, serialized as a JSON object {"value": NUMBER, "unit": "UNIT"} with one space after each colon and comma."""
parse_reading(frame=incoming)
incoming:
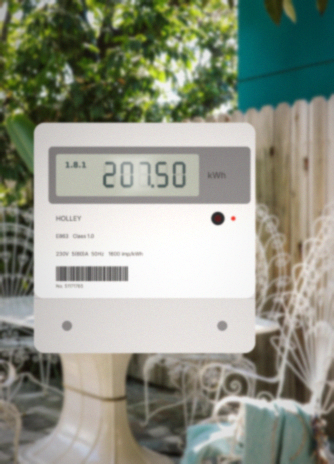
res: {"value": 207.50, "unit": "kWh"}
